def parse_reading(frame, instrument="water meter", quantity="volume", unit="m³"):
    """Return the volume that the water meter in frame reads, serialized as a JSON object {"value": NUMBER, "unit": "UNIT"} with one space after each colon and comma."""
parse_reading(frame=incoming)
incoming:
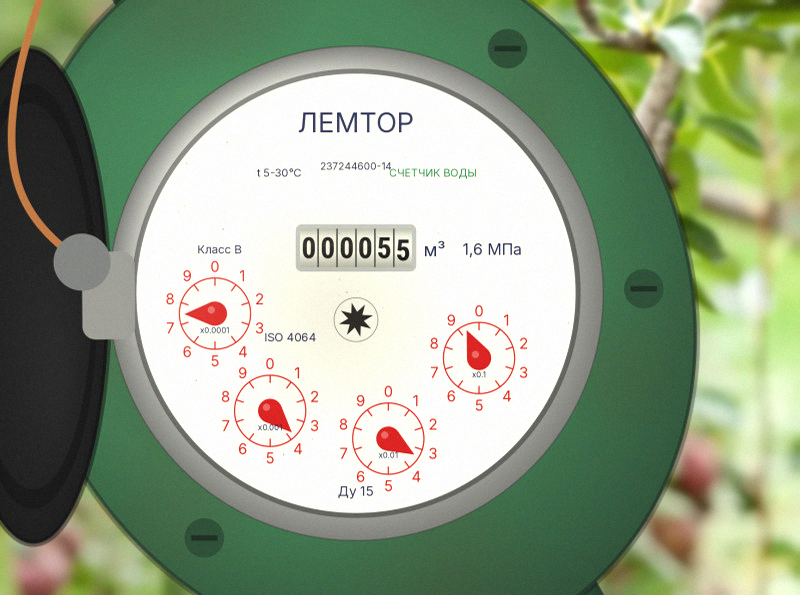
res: {"value": 54.9337, "unit": "m³"}
